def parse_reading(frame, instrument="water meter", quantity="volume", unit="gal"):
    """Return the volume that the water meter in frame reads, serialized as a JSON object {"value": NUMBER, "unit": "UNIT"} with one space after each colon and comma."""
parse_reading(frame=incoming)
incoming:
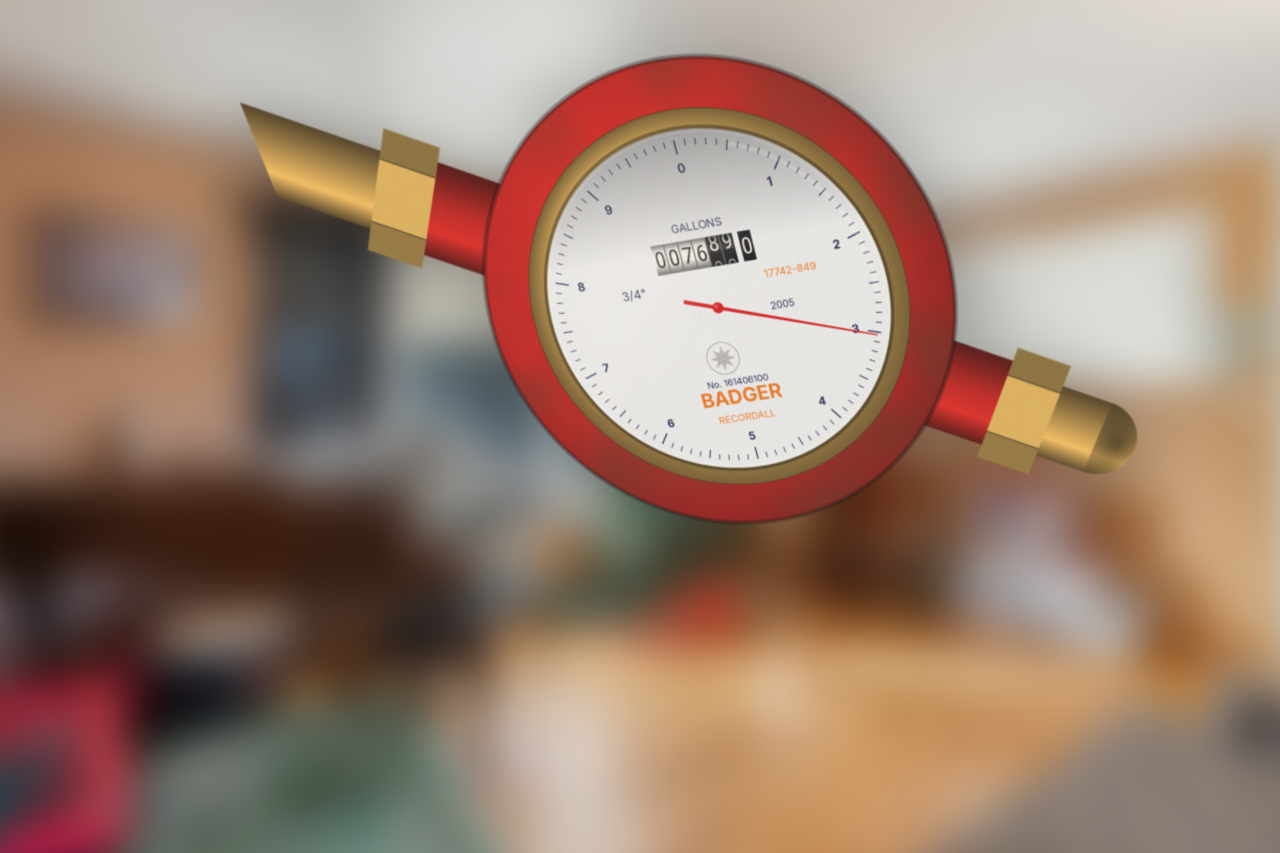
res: {"value": 76893.0, "unit": "gal"}
